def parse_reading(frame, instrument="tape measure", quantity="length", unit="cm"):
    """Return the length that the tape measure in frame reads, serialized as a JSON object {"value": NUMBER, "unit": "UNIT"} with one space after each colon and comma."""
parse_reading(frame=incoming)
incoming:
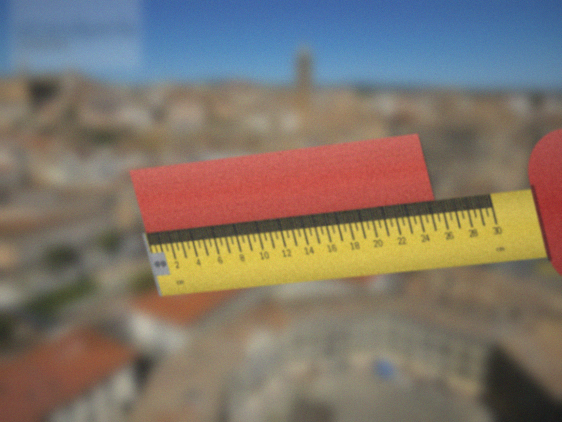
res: {"value": 25.5, "unit": "cm"}
